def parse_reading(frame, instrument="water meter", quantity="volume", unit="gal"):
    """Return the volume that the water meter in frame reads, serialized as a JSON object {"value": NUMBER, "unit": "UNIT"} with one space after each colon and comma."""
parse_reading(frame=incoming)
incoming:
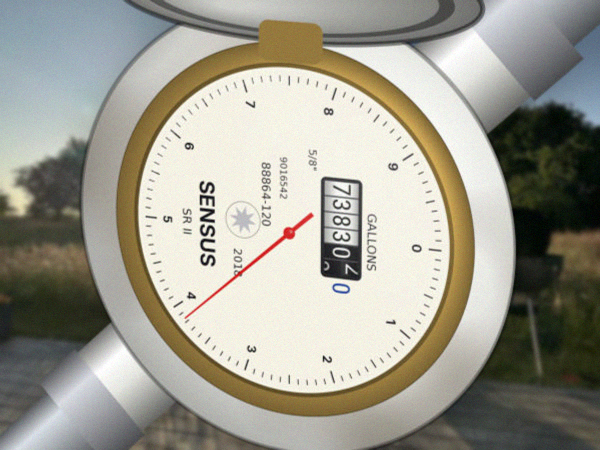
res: {"value": 7383023.8, "unit": "gal"}
